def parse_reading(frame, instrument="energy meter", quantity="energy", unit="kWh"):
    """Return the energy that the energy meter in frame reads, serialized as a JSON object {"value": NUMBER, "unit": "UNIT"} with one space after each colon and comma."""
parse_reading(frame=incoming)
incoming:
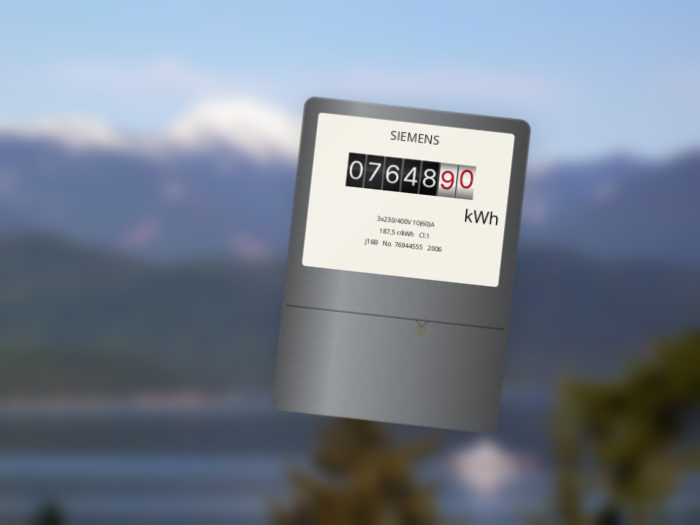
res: {"value": 7648.90, "unit": "kWh"}
